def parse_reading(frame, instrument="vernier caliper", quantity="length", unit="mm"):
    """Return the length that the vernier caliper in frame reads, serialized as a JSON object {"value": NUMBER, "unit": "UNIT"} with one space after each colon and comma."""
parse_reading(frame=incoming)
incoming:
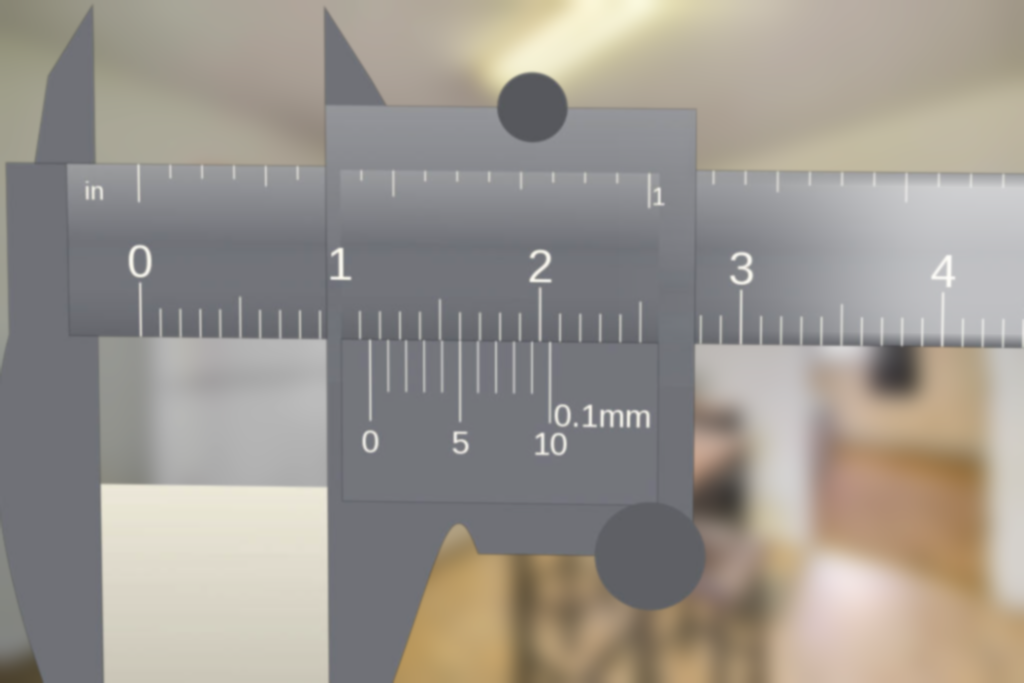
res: {"value": 11.5, "unit": "mm"}
